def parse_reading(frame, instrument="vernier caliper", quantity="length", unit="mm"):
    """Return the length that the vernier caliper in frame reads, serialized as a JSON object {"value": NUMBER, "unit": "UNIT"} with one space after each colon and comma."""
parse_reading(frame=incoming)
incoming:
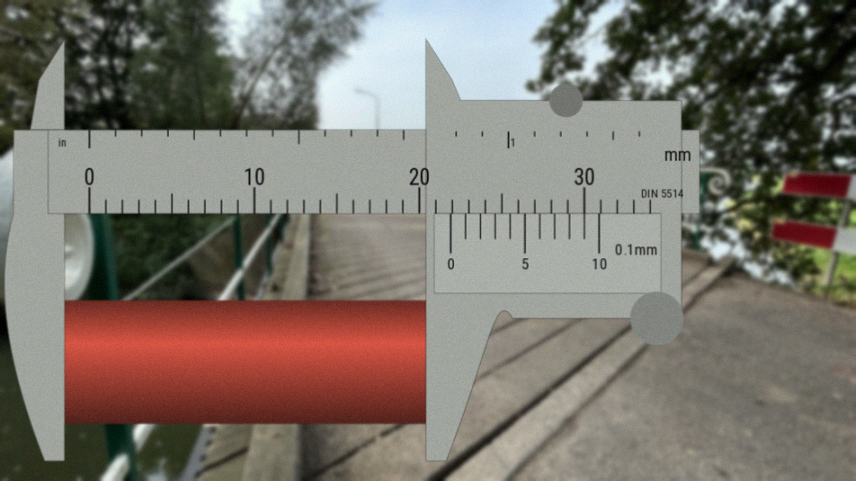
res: {"value": 21.9, "unit": "mm"}
